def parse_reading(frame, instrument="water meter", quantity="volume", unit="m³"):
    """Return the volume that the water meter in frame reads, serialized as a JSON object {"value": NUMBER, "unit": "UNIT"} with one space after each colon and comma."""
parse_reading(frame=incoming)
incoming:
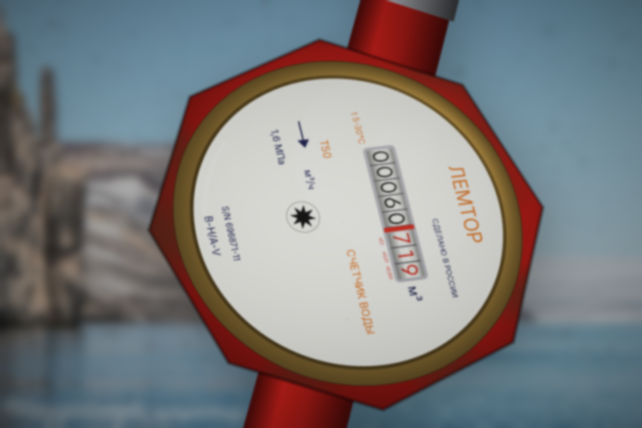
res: {"value": 60.719, "unit": "m³"}
